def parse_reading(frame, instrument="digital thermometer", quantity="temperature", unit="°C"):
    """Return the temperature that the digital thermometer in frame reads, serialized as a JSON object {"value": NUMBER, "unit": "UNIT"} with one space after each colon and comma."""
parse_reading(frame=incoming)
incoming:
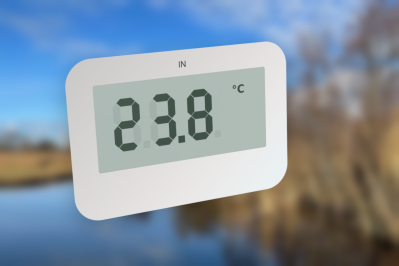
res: {"value": 23.8, "unit": "°C"}
